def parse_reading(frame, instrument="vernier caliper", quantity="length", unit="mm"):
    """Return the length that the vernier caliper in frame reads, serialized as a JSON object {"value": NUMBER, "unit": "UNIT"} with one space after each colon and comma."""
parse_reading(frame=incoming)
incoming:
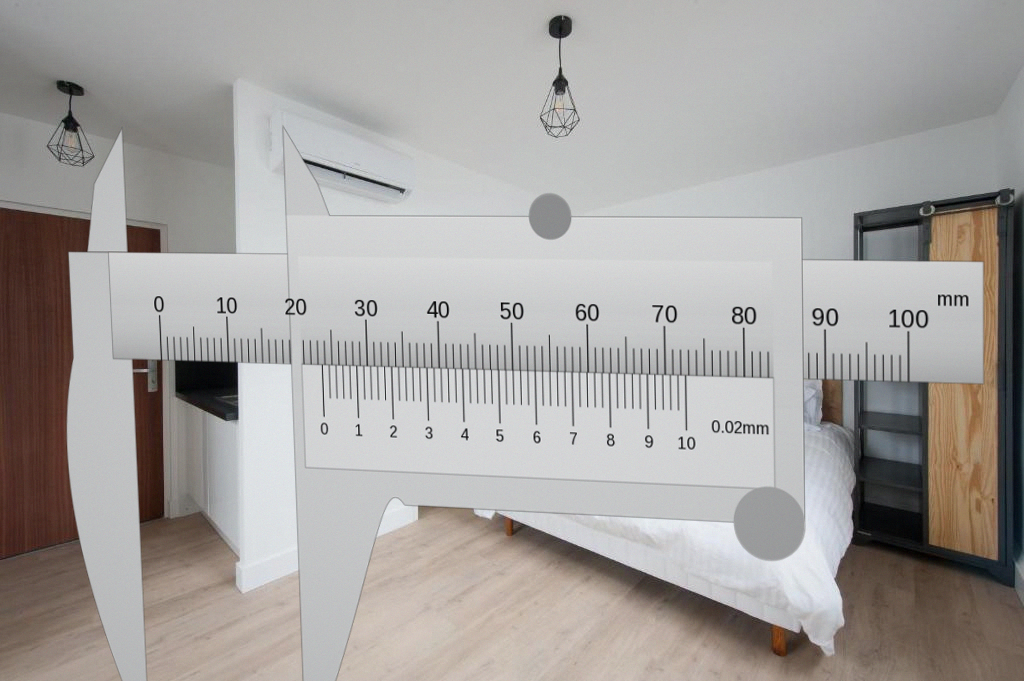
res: {"value": 23.6, "unit": "mm"}
